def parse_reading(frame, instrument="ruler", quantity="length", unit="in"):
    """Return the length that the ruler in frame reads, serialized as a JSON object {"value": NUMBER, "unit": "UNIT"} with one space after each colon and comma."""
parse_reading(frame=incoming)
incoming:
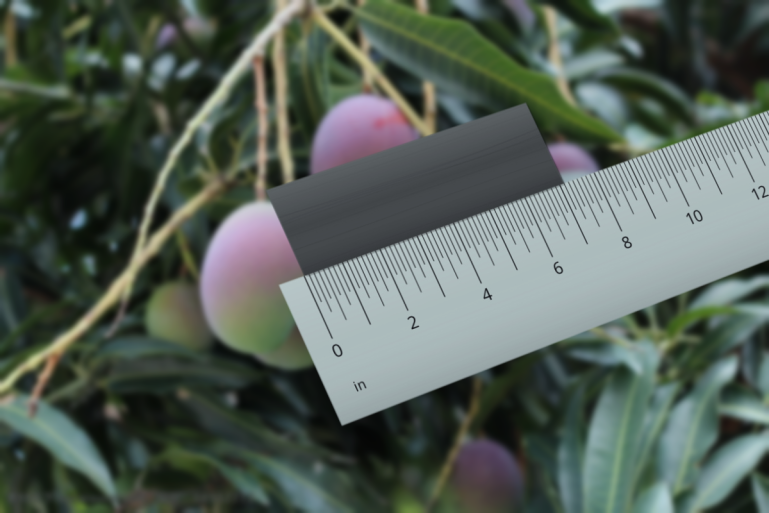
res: {"value": 7.125, "unit": "in"}
